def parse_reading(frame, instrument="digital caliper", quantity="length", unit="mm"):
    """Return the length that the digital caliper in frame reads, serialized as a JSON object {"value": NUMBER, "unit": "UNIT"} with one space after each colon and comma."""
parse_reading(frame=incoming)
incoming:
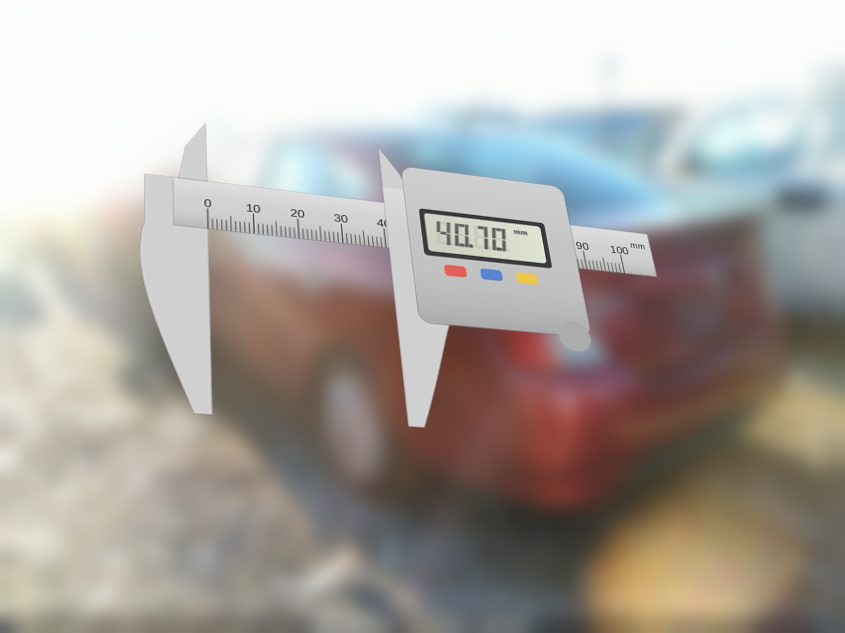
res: {"value": 40.70, "unit": "mm"}
